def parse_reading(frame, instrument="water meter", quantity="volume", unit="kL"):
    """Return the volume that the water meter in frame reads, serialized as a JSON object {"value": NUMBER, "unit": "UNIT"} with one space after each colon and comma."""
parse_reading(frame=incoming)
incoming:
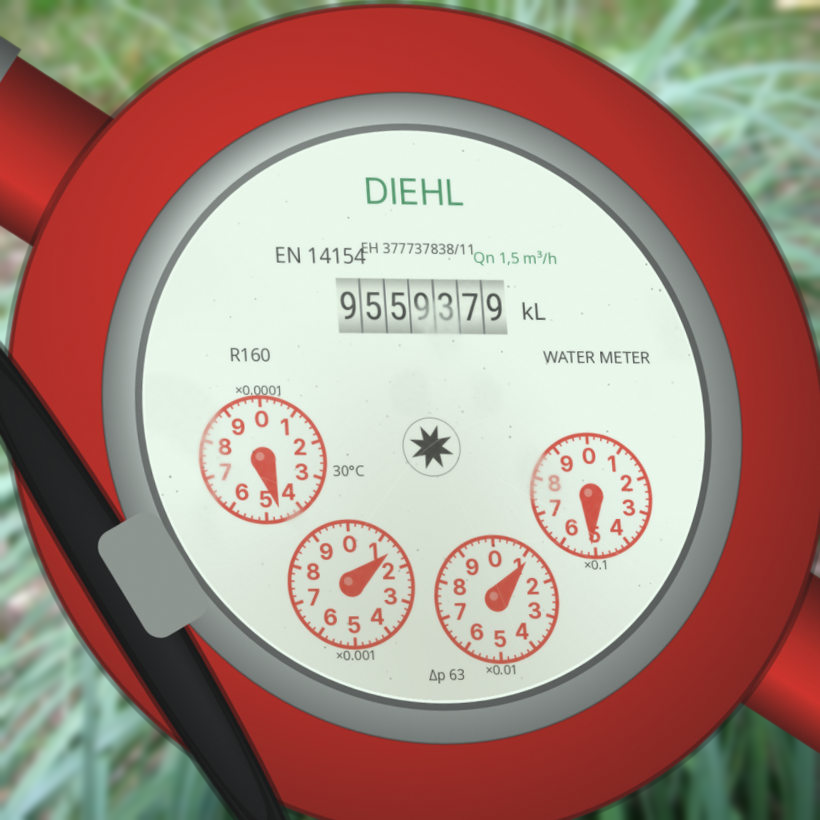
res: {"value": 9559379.5114, "unit": "kL"}
